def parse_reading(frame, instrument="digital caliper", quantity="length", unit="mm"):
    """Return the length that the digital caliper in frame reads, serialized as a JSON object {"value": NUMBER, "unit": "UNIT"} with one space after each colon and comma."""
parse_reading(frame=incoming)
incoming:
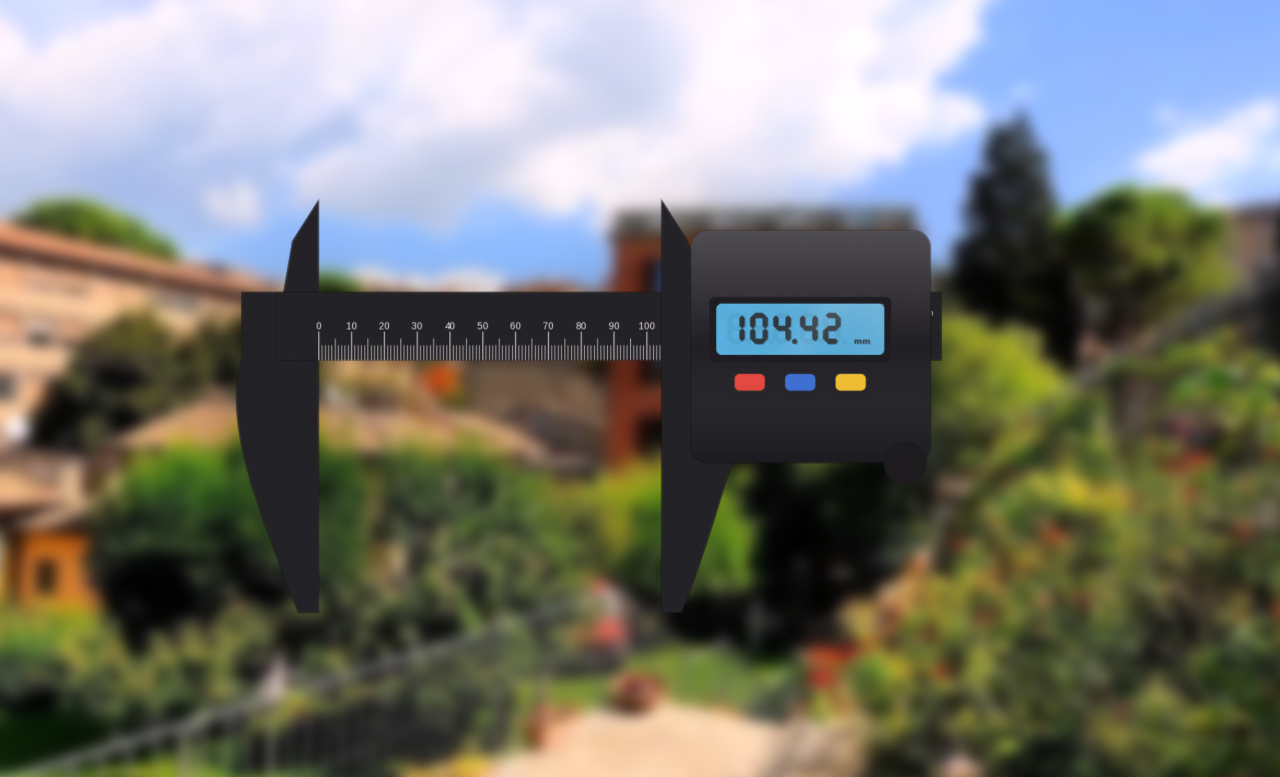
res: {"value": 104.42, "unit": "mm"}
